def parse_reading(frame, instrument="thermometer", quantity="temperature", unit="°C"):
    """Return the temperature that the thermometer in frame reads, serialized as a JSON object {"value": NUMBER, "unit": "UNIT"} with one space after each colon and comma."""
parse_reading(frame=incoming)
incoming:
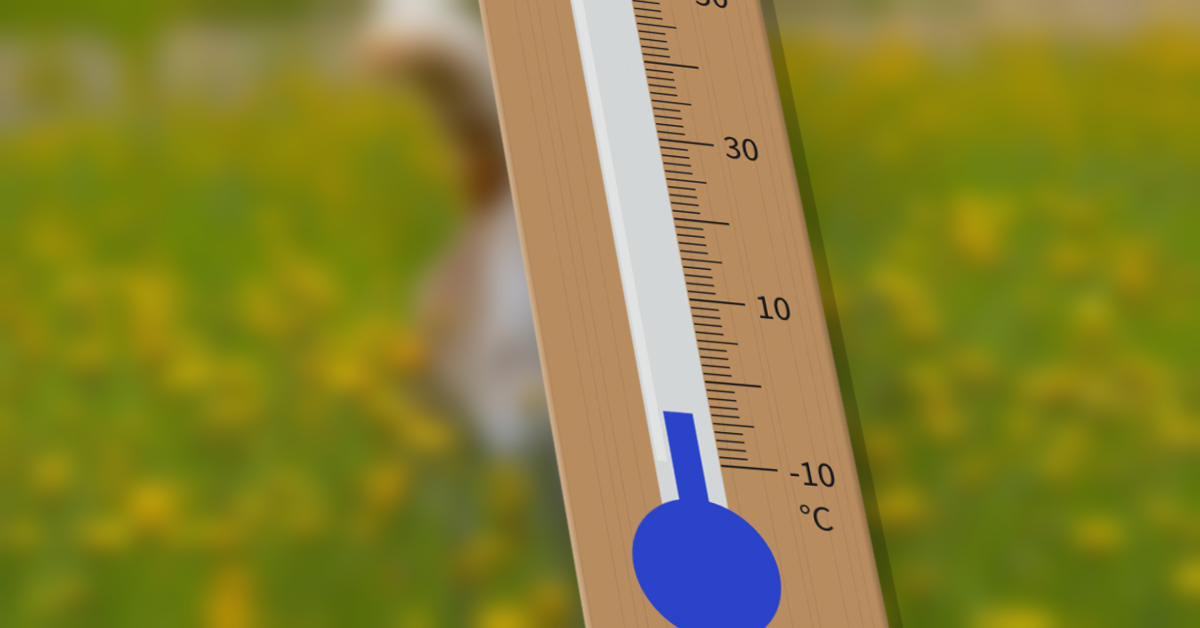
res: {"value": -4, "unit": "°C"}
